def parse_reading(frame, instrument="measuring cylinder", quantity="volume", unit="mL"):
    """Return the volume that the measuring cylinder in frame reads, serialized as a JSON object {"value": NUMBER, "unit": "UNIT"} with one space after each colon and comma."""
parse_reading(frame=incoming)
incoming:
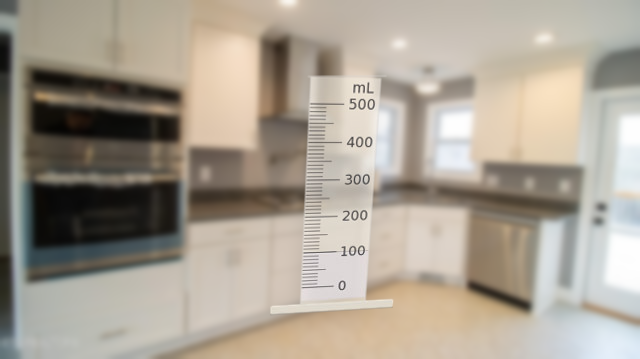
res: {"value": 100, "unit": "mL"}
